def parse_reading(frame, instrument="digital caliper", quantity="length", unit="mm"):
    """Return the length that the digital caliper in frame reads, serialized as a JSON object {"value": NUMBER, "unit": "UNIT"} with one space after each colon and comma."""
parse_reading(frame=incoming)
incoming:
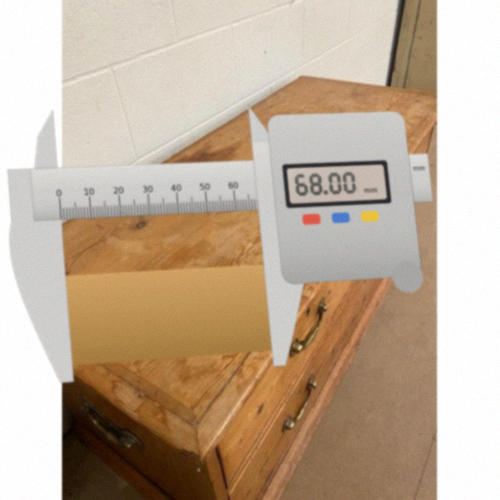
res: {"value": 68.00, "unit": "mm"}
